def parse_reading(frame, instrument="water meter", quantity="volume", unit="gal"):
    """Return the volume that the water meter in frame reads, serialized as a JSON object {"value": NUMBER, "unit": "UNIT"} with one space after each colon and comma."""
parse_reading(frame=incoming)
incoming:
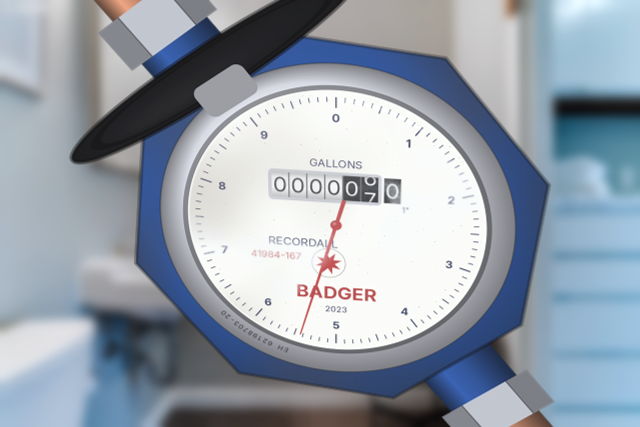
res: {"value": 65.4, "unit": "gal"}
